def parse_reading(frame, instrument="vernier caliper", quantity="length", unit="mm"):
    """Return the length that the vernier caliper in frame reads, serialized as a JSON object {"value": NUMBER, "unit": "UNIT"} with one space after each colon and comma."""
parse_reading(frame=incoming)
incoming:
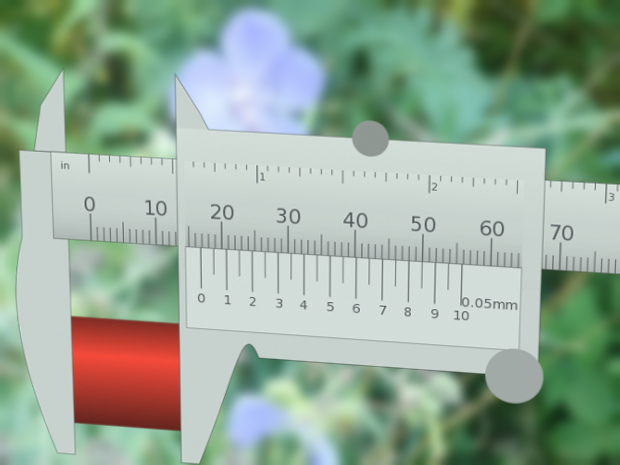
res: {"value": 16.8, "unit": "mm"}
